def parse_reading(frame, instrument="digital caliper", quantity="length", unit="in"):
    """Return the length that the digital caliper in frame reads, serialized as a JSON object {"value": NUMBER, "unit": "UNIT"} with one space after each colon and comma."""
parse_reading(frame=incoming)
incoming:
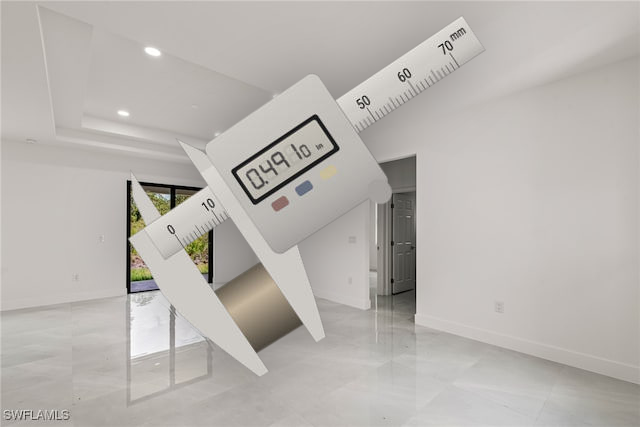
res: {"value": 0.4910, "unit": "in"}
